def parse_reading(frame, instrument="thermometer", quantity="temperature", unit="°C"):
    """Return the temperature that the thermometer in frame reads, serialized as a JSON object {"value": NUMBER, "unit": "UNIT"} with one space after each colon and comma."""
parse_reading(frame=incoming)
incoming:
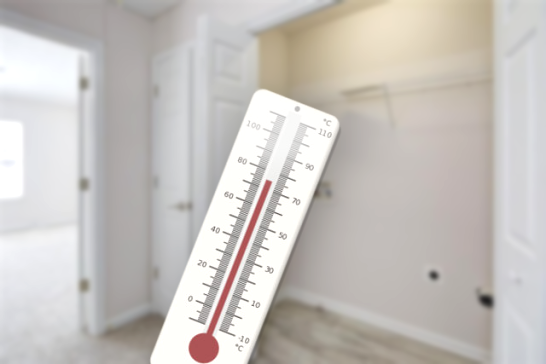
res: {"value": 75, "unit": "°C"}
